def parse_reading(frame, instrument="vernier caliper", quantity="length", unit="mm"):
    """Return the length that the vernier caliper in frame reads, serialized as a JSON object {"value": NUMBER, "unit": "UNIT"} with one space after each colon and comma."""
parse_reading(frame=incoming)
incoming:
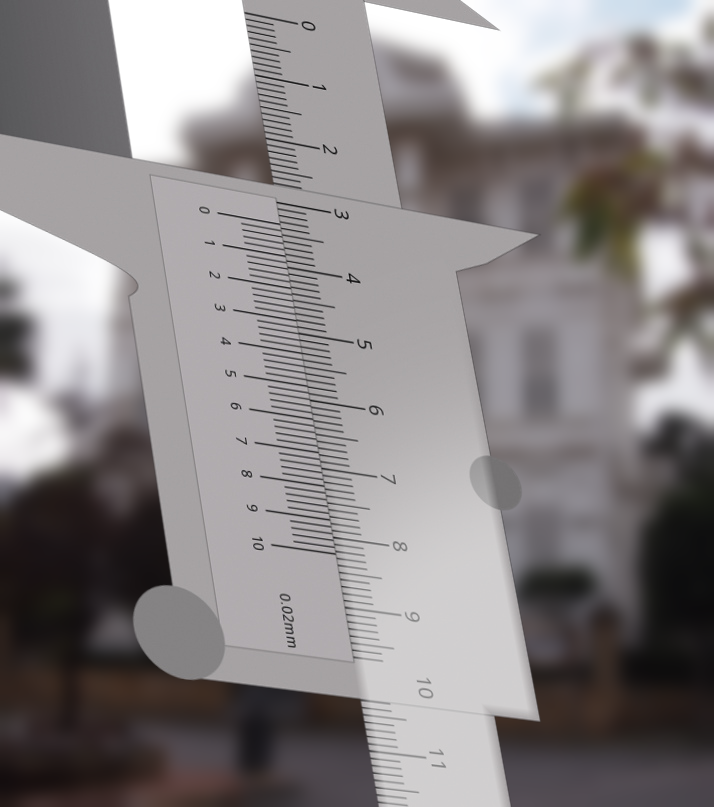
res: {"value": 33.4, "unit": "mm"}
